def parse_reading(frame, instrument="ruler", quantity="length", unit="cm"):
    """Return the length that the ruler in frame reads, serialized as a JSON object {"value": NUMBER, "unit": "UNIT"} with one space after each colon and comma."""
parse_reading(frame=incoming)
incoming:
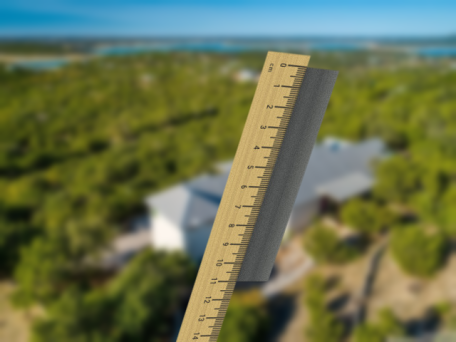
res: {"value": 11, "unit": "cm"}
